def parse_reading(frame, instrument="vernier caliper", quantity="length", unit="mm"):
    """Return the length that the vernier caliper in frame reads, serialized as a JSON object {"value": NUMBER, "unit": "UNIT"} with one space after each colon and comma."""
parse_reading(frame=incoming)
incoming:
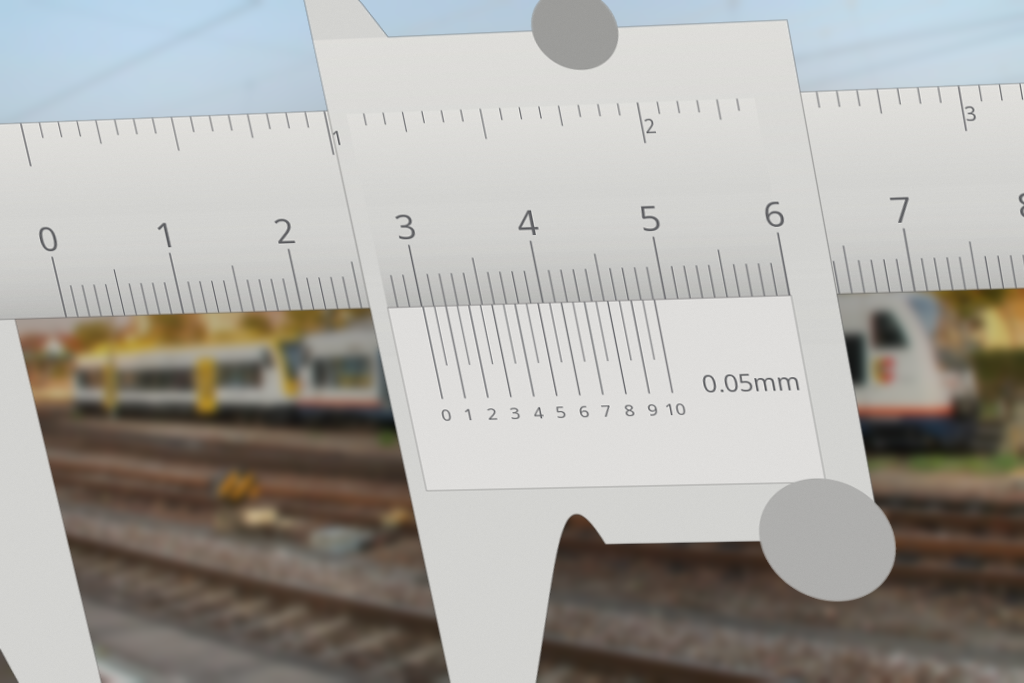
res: {"value": 30.1, "unit": "mm"}
